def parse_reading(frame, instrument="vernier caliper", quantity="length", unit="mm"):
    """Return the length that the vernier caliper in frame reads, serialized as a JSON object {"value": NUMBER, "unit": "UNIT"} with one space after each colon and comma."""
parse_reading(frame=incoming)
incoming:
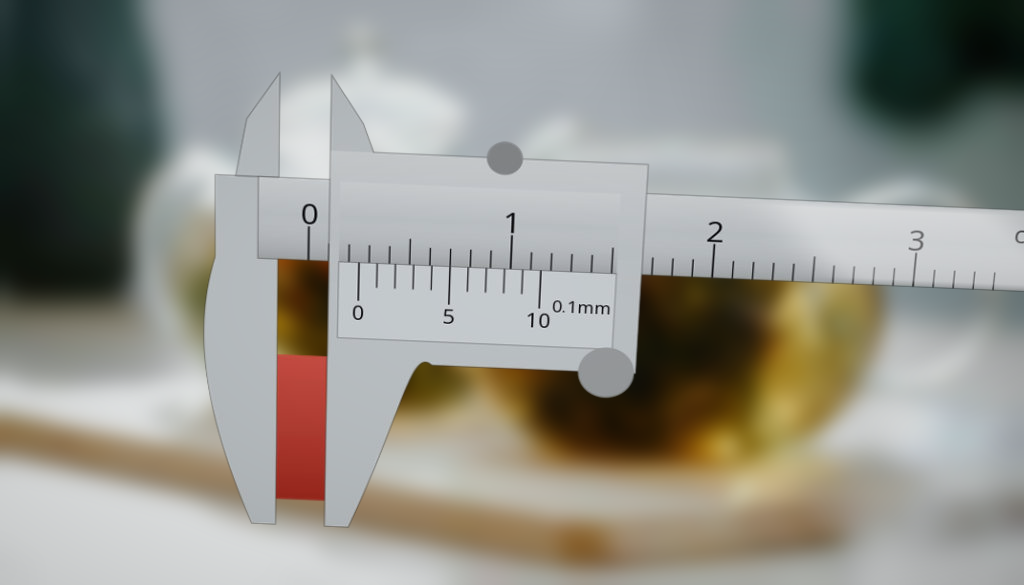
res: {"value": 2.5, "unit": "mm"}
